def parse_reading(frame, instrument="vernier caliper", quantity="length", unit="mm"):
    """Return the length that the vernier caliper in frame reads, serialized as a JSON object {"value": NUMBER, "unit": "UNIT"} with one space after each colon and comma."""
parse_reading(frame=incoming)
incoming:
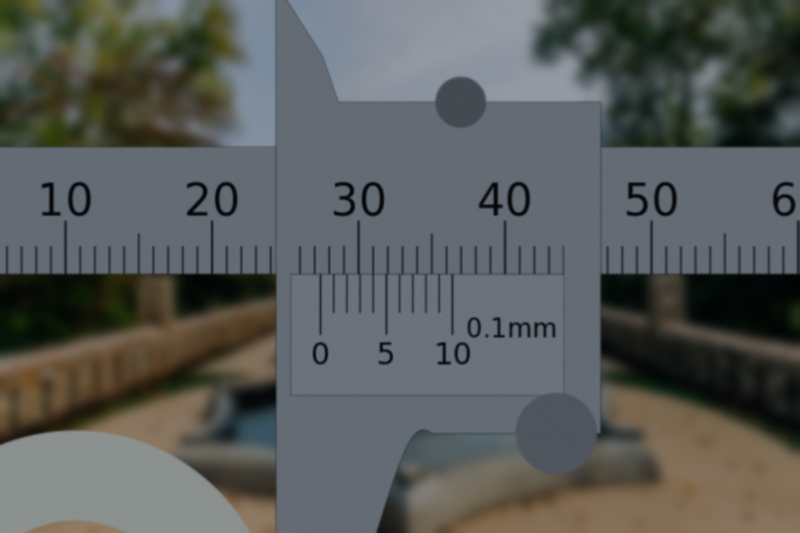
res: {"value": 27.4, "unit": "mm"}
